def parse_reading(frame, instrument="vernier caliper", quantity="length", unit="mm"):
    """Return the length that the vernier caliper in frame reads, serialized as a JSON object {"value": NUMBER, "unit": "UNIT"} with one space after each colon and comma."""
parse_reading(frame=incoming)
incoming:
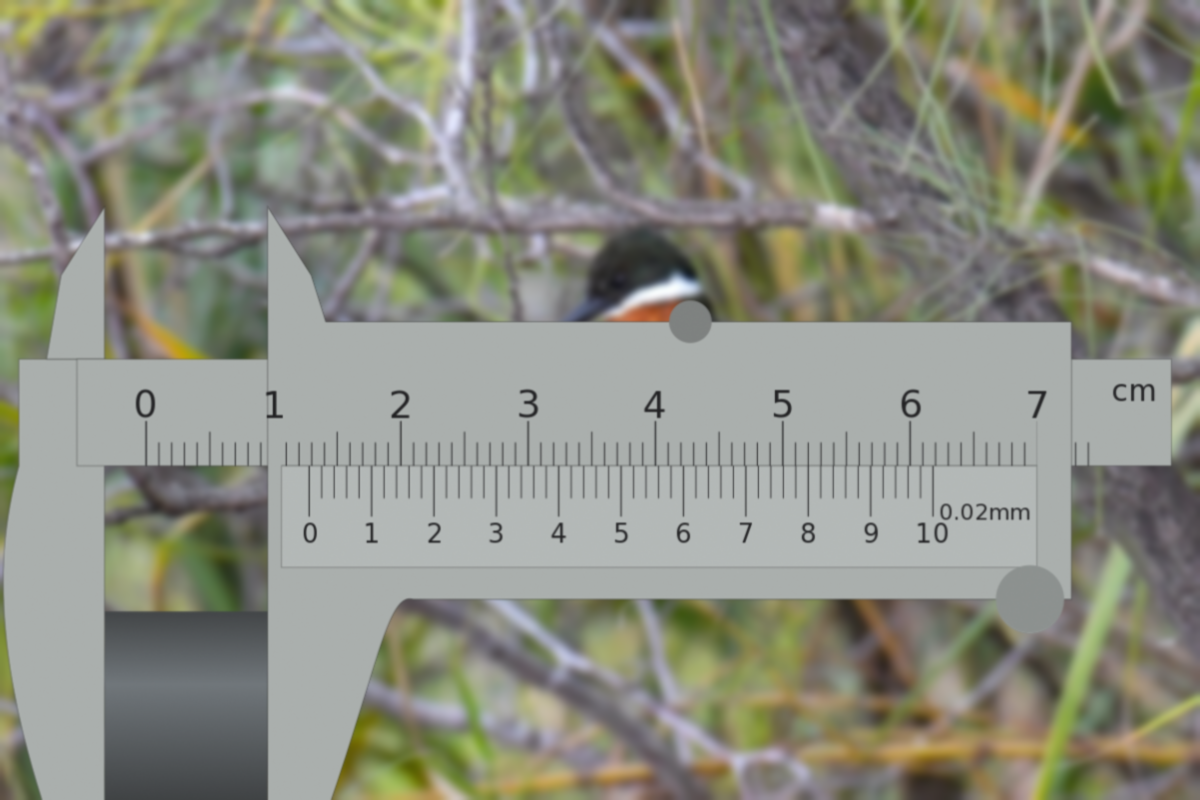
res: {"value": 12.8, "unit": "mm"}
